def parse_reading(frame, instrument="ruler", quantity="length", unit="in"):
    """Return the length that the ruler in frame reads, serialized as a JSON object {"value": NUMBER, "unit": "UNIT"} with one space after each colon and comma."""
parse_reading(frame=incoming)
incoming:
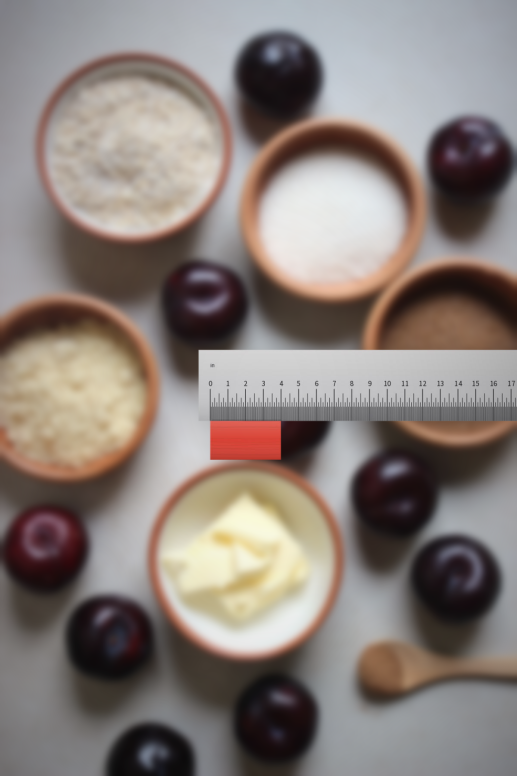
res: {"value": 4, "unit": "in"}
